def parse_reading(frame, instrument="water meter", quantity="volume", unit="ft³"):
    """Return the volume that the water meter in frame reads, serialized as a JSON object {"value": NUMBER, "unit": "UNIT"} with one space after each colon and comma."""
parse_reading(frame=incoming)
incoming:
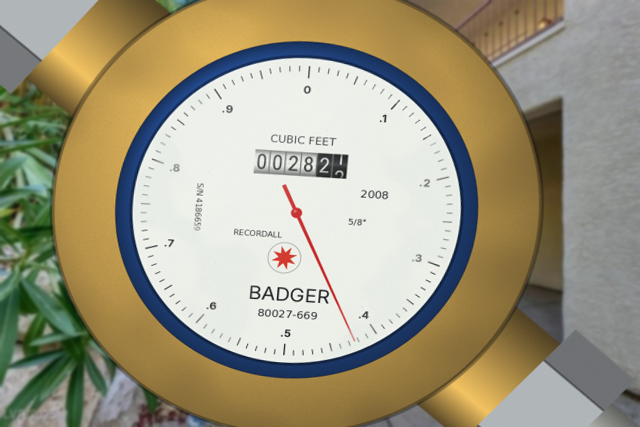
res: {"value": 2821.42, "unit": "ft³"}
